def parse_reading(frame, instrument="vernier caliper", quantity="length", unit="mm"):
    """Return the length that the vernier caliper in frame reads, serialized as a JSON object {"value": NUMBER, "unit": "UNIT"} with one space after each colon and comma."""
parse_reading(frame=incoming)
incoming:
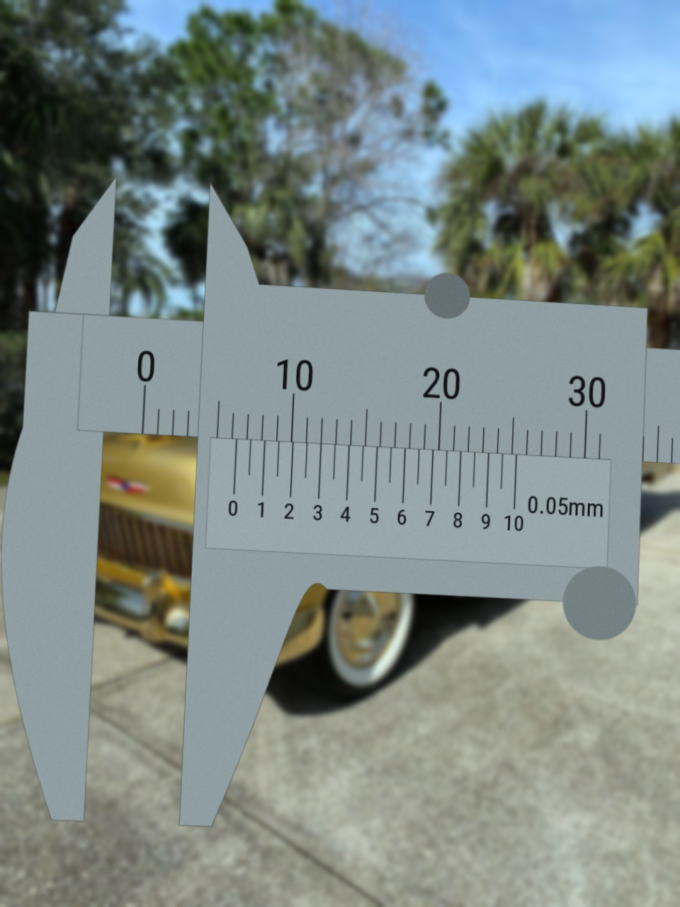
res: {"value": 6.3, "unit": "mm"}
